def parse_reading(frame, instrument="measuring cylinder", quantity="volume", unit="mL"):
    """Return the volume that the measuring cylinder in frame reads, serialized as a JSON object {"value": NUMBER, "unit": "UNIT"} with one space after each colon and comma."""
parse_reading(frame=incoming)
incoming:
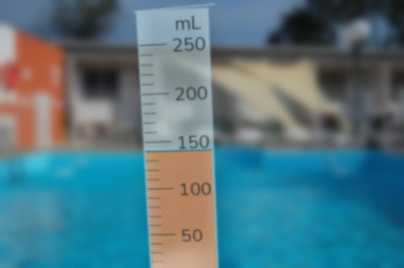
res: {"value": 140, "unit": "mL"}
